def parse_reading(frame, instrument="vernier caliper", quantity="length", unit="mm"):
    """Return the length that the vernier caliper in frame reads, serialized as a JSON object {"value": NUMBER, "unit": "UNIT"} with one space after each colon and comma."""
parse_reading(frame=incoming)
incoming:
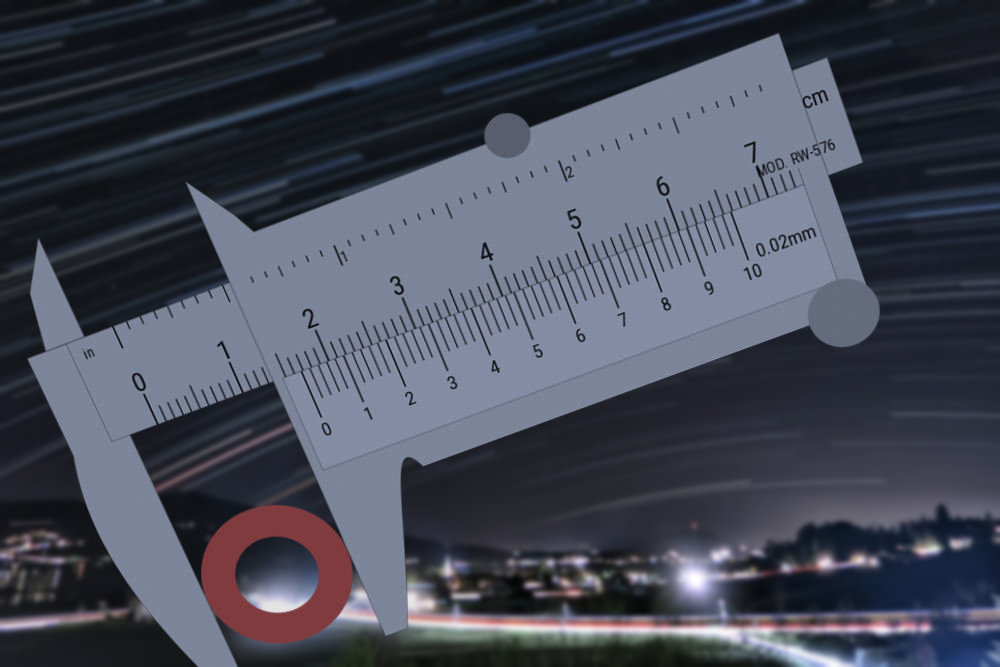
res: {"value": 16.8, "unit": "mm"}
